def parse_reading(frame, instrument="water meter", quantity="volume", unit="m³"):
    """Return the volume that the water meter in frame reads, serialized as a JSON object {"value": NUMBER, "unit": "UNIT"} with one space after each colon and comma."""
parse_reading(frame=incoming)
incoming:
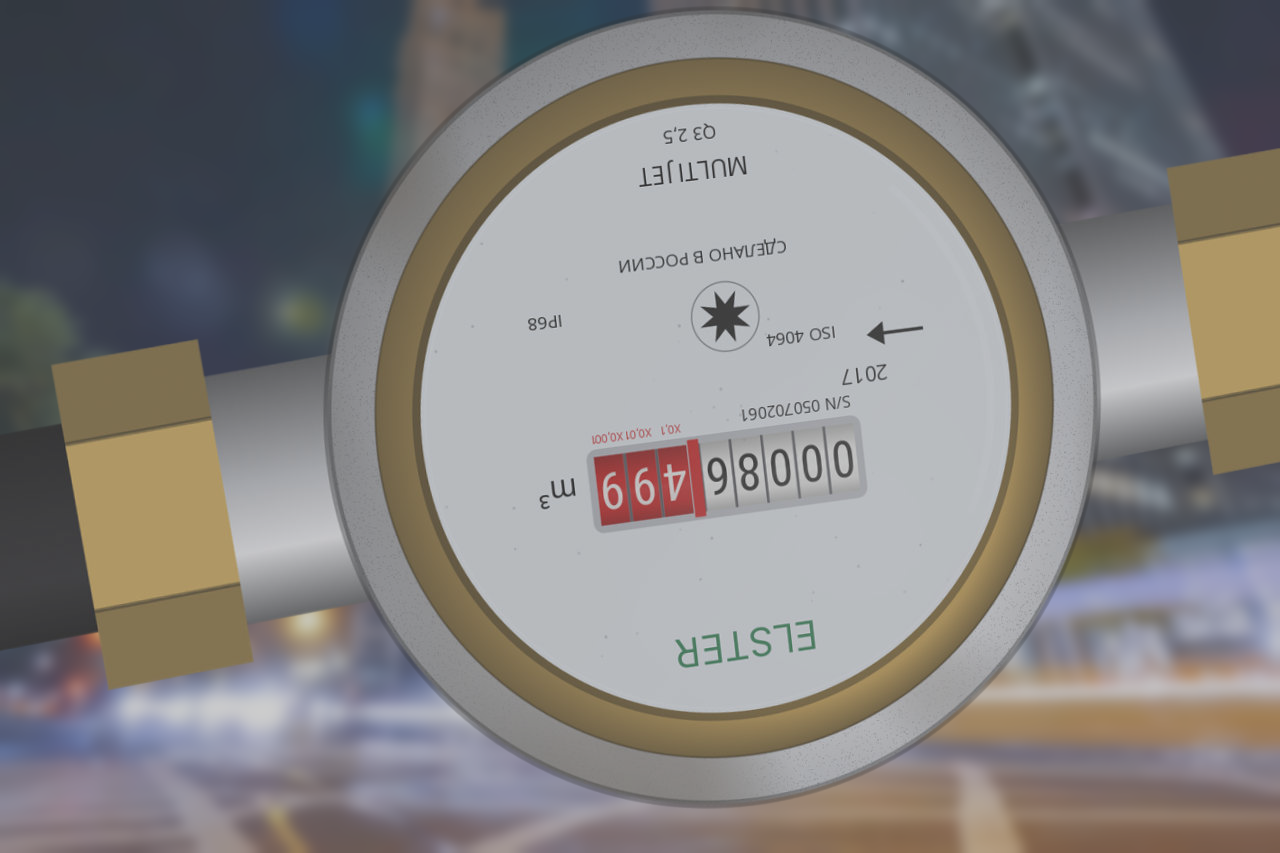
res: {"value": 86.499, "unit": "m³"}
